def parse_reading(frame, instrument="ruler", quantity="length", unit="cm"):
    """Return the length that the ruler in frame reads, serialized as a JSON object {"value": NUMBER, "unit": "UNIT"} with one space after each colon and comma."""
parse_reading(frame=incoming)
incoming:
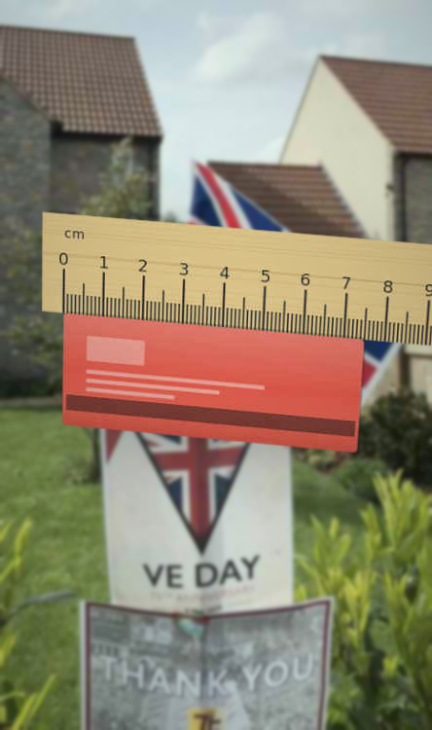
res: {"value": 7.5, "unit": "cm"}
